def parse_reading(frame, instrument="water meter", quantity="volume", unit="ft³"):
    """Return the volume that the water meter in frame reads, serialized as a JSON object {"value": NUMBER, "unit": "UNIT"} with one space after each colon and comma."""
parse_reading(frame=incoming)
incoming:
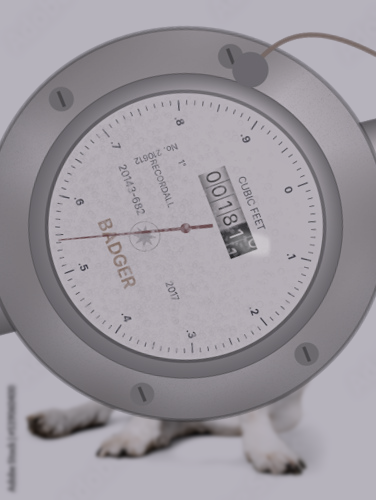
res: {"value": 1810.54, "unit": "ft³"}
